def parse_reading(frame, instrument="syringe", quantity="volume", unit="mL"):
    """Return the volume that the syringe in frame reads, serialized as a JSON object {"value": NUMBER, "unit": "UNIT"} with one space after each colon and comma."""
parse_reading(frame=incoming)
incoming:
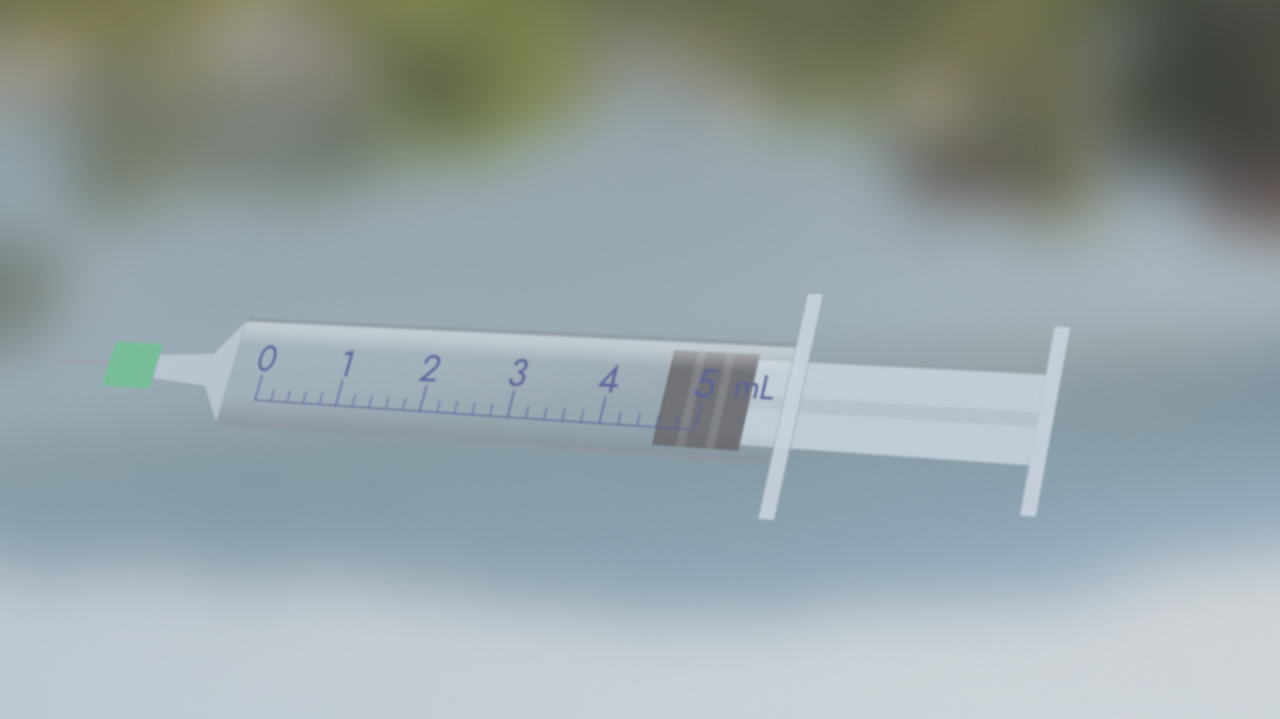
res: {"value": 4.6, "unit": "mL"}
